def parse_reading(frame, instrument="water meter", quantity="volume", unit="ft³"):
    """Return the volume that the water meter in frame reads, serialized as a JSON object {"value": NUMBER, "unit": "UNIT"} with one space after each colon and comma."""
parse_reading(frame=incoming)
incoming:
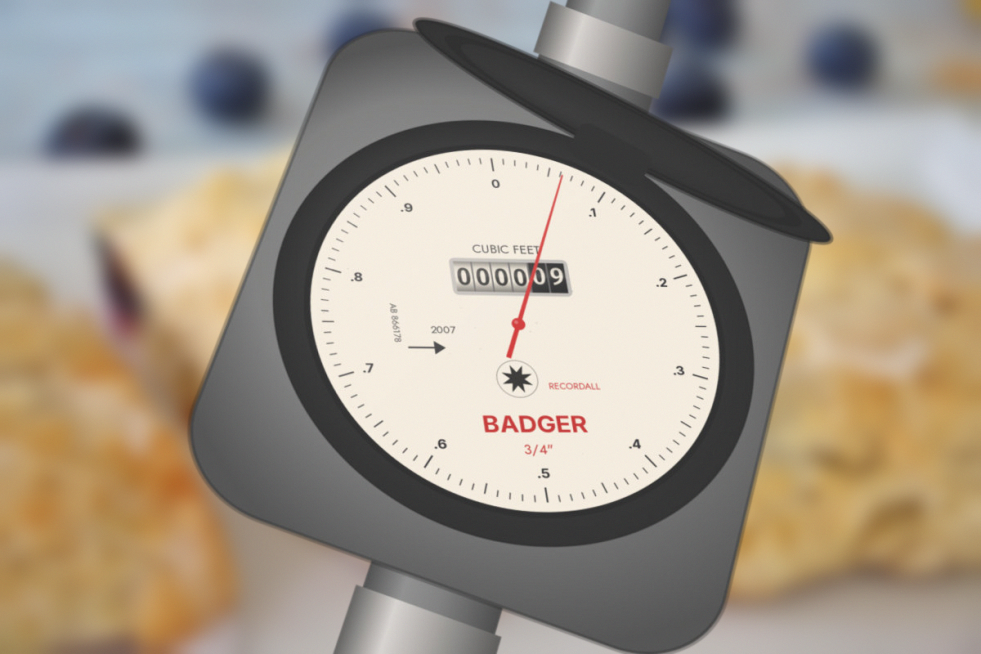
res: {"value": 9.06, "unit": "ft³"}
